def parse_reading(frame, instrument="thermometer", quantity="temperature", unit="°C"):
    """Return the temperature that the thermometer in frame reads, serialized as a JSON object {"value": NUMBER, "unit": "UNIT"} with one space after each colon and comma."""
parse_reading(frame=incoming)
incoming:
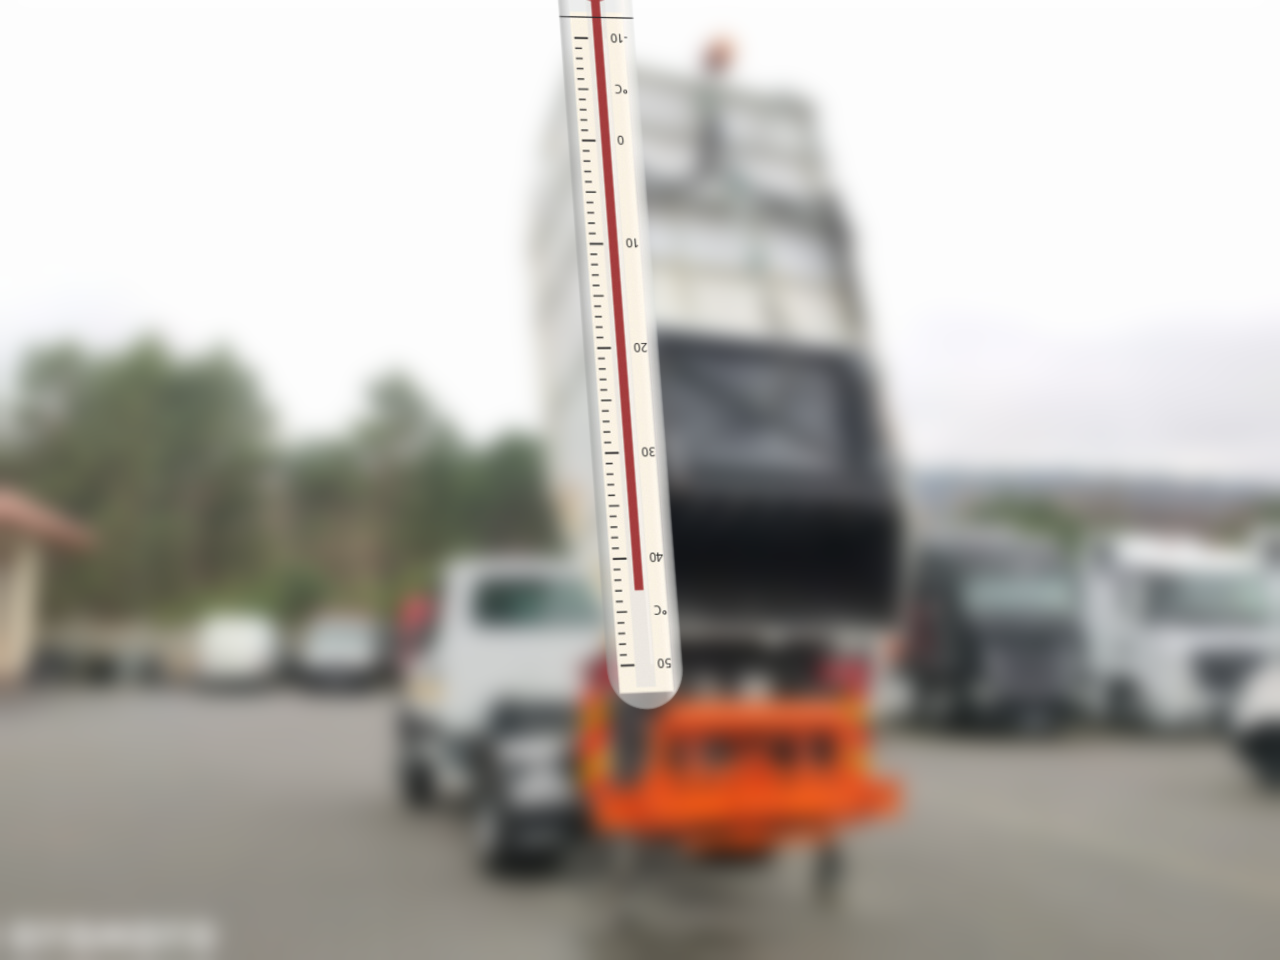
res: {"value": 43, "unit": "°C"}
